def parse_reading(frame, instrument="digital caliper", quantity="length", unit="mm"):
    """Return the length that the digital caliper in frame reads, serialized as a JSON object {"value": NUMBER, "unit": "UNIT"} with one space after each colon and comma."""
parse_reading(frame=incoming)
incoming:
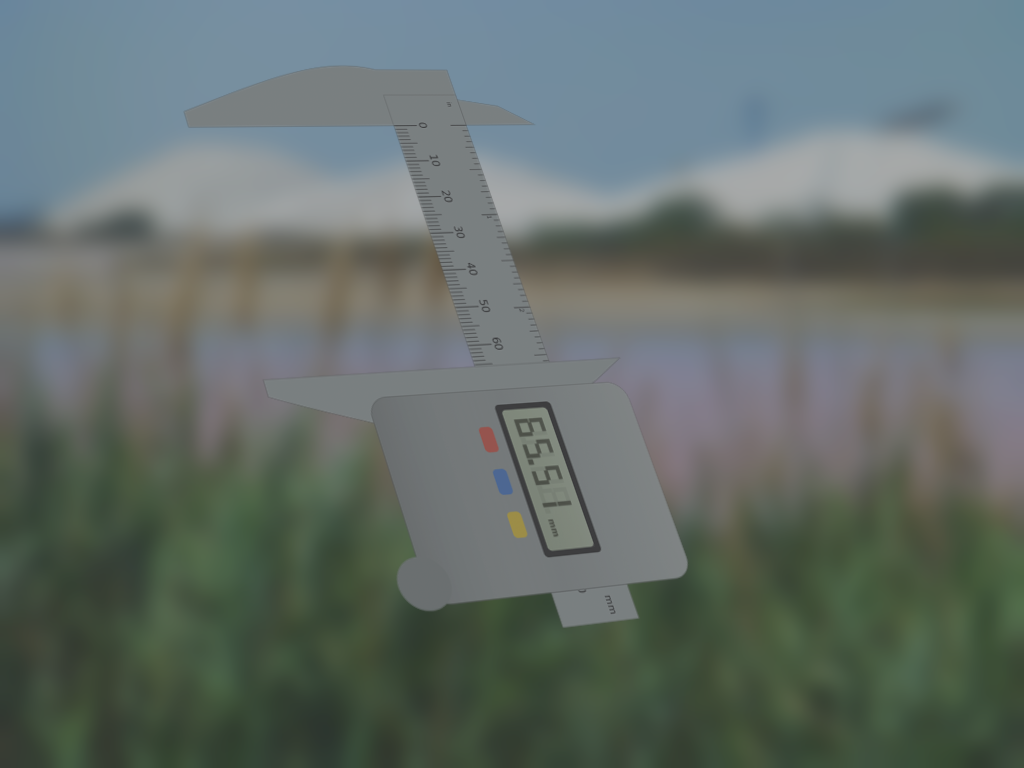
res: {"value": 65.51, "unit": "mm"}
